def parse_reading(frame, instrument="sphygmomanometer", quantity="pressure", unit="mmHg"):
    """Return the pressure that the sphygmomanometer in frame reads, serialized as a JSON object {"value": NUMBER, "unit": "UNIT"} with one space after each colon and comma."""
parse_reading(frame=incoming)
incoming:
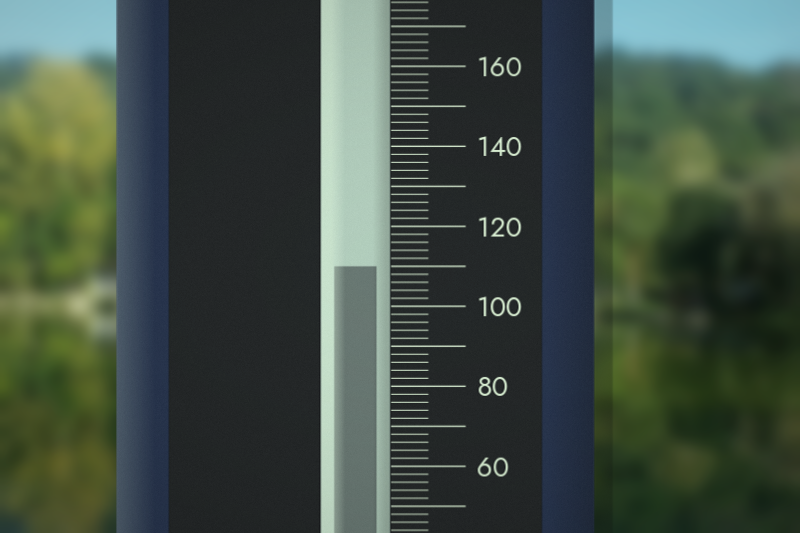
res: {"value": 110, "unit": "mmHg"}
